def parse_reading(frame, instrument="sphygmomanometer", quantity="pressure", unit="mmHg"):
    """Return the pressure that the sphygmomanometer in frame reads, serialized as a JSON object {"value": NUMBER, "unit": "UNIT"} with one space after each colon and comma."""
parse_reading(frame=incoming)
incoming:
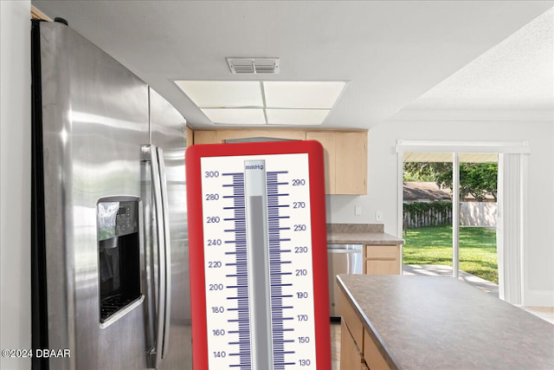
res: {"value": 280, "unit": "mmHg"}
